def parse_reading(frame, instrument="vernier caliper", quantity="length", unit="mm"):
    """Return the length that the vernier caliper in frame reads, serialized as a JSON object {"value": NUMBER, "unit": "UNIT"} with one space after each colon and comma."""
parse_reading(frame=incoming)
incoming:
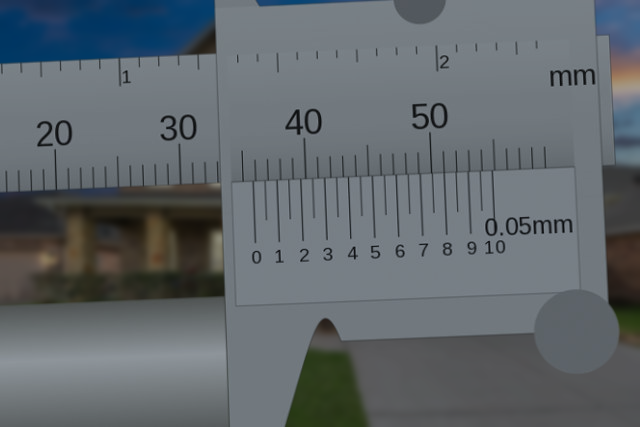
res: {"value": 35.8, "unit": "mm"}
